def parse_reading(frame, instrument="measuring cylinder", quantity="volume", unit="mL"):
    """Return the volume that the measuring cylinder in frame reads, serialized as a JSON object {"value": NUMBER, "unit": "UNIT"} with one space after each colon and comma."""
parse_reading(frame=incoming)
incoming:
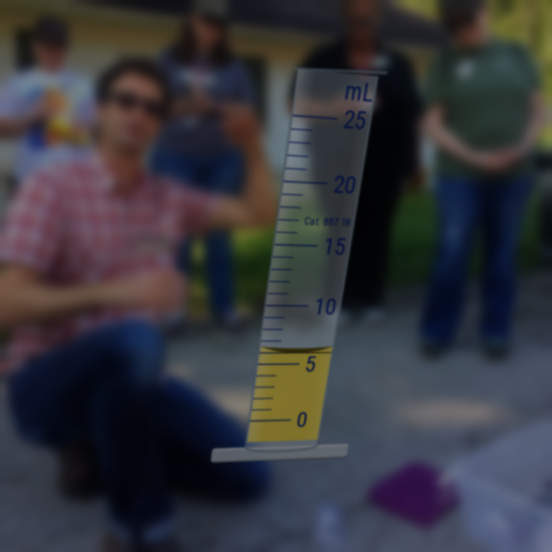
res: {"value": 6, "unit": "mL"}
